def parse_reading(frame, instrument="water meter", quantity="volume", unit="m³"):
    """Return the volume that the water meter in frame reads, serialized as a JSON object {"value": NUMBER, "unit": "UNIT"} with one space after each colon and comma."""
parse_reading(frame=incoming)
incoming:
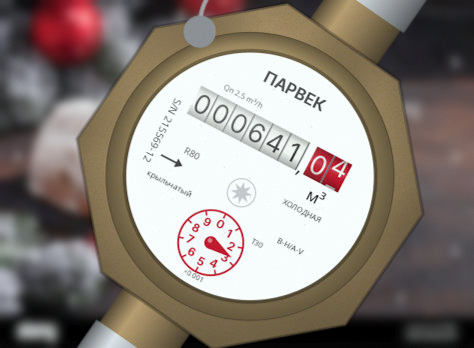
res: {"value": 641.042, "unit": "m³"}
